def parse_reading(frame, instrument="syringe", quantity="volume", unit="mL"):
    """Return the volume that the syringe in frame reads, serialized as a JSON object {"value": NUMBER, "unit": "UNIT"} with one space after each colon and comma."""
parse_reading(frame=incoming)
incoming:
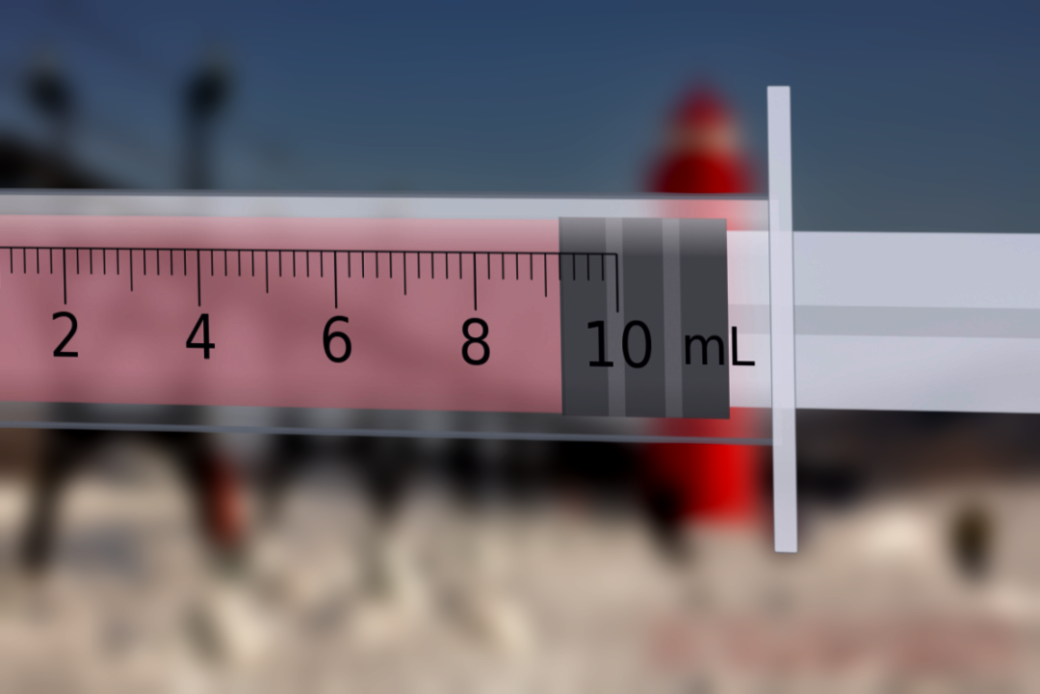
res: {"value": 9.2, "unit": "mL"}
